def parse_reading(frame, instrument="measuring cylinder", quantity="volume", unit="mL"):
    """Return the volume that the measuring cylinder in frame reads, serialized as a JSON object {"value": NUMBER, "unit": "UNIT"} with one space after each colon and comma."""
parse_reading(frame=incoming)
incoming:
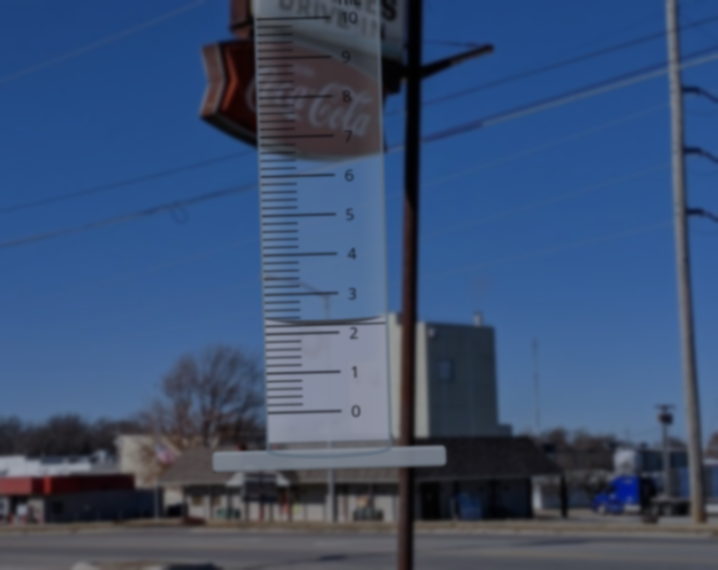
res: {"value": 2.2, "unit": "mL"}
